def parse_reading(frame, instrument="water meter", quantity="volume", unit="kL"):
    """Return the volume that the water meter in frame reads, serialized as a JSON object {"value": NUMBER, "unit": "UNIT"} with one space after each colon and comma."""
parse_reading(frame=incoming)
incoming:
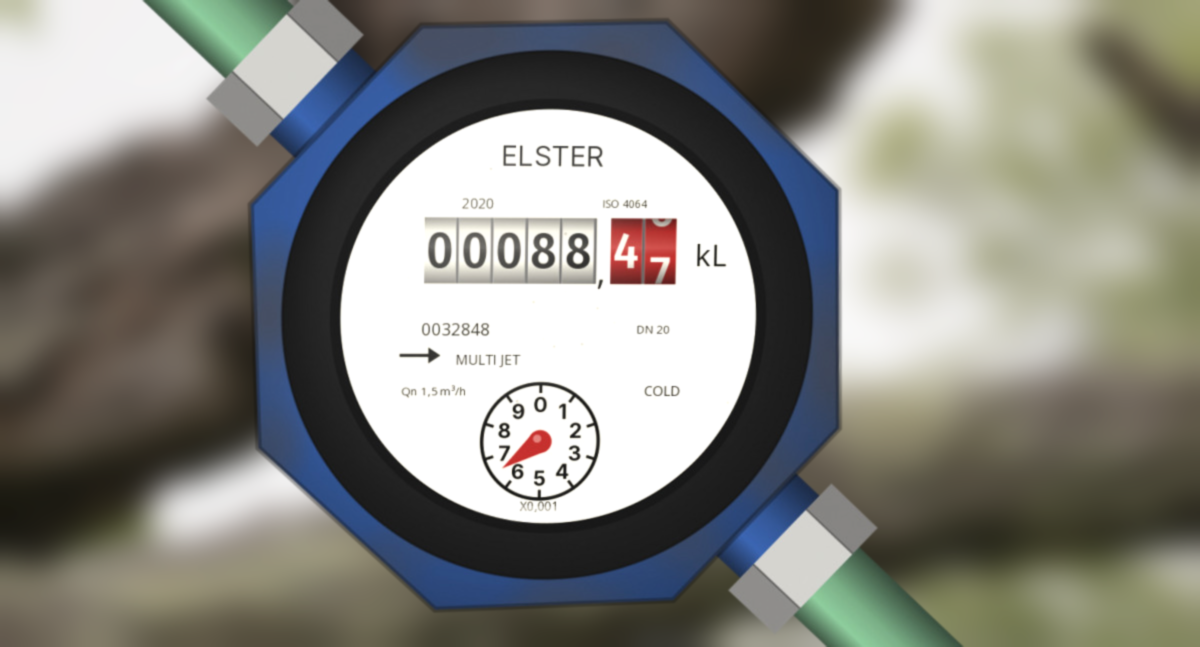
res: {"value": 88.466, "unit": "kL"}
